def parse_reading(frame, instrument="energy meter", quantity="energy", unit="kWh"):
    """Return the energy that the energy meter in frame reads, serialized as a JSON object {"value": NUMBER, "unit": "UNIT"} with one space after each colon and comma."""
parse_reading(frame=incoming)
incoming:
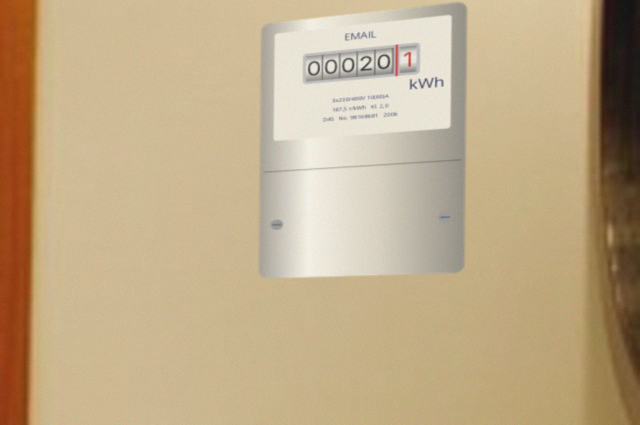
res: {"value": 20.1, "unit": "kWh"}
